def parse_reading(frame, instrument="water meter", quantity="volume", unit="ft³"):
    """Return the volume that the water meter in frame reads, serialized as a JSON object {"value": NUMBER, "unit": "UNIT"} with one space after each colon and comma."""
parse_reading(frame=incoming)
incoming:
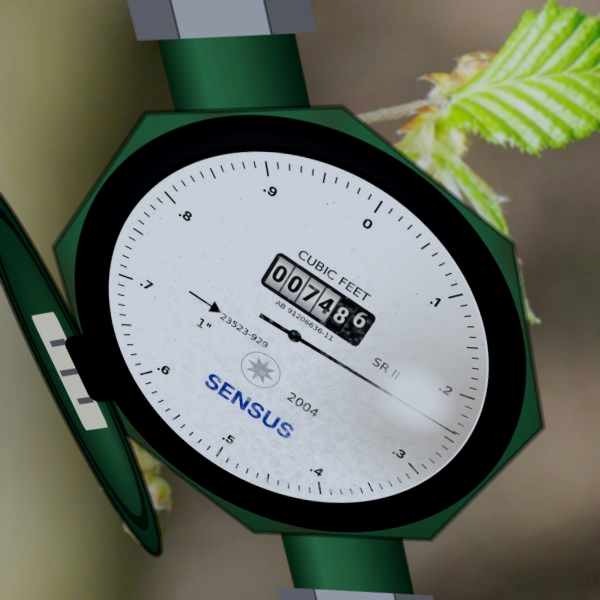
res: {"value": 7486.24, "unit": "ft³"}
